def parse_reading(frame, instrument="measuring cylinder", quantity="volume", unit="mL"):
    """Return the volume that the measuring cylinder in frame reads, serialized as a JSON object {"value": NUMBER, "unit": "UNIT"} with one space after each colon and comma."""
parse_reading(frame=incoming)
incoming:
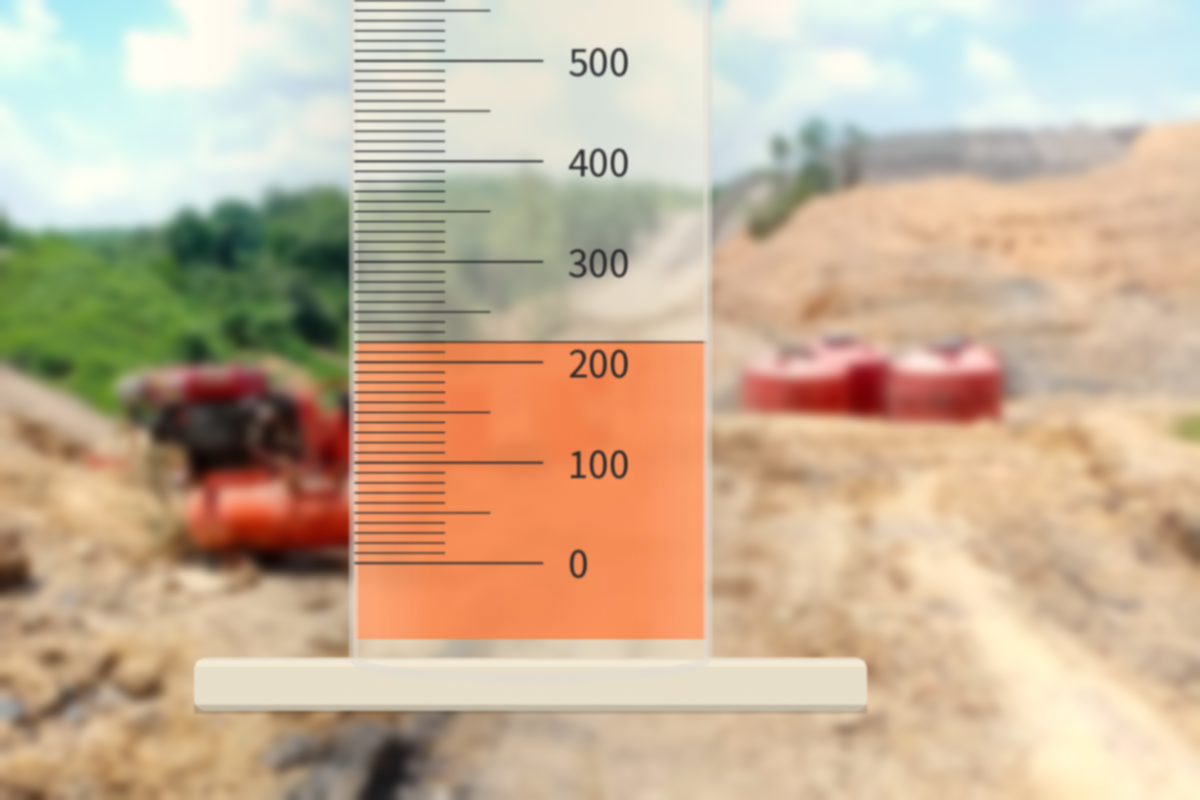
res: {"value": 220, "unit": "mL"}
